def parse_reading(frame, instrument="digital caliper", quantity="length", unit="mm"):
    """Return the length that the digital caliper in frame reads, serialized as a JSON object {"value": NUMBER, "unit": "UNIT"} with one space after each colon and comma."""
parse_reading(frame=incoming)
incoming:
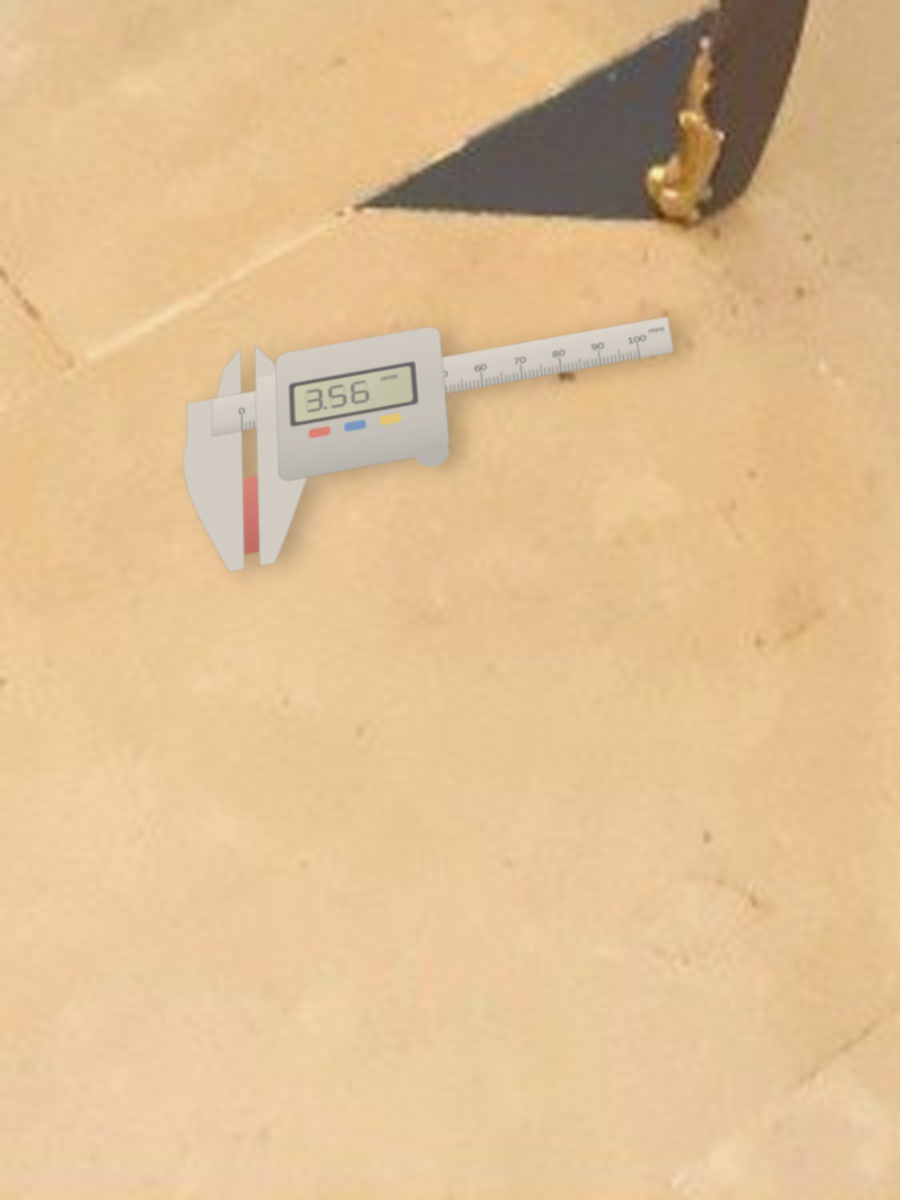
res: {"value": 3.56, "unit": "mm"}
